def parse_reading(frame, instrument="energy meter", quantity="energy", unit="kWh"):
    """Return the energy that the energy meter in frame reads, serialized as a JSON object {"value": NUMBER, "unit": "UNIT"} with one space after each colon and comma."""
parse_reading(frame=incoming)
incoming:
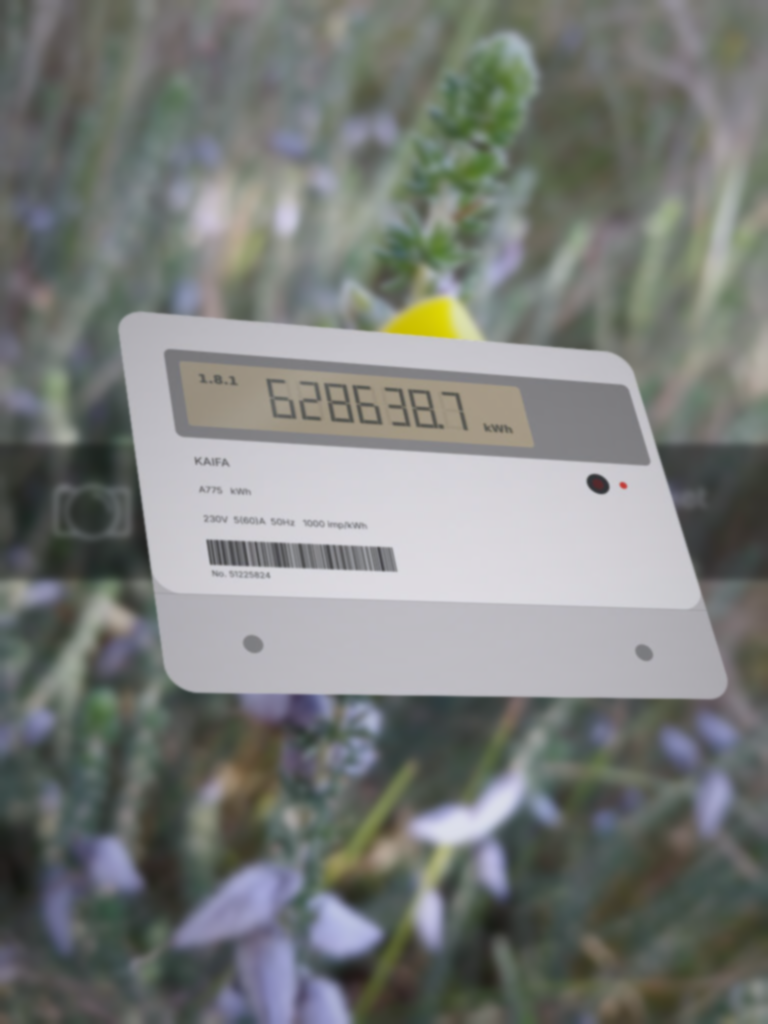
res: {"value": 628638.7, "unit": "kWh"}
